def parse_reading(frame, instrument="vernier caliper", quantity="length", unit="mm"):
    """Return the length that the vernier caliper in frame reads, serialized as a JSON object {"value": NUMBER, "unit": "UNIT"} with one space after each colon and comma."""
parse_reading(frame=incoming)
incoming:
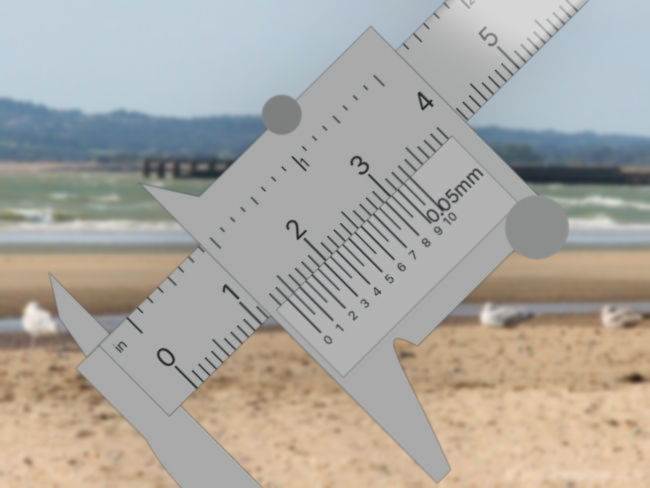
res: {"value": 14.0, "unit": "mm"}
